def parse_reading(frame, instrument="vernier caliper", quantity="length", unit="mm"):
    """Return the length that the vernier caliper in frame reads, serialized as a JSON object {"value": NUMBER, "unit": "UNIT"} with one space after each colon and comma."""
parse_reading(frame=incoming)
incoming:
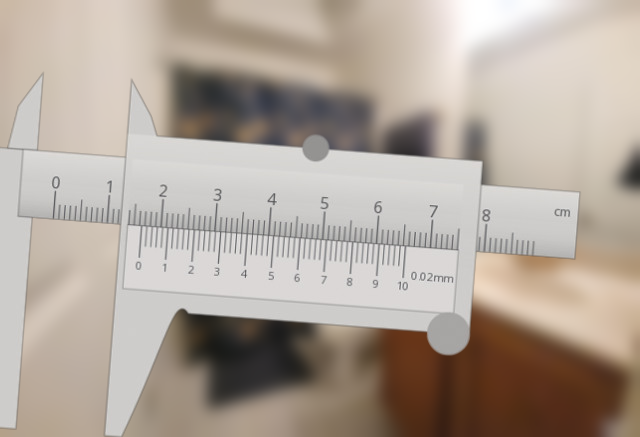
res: {"value": 16.4, "unit": "mm"}
